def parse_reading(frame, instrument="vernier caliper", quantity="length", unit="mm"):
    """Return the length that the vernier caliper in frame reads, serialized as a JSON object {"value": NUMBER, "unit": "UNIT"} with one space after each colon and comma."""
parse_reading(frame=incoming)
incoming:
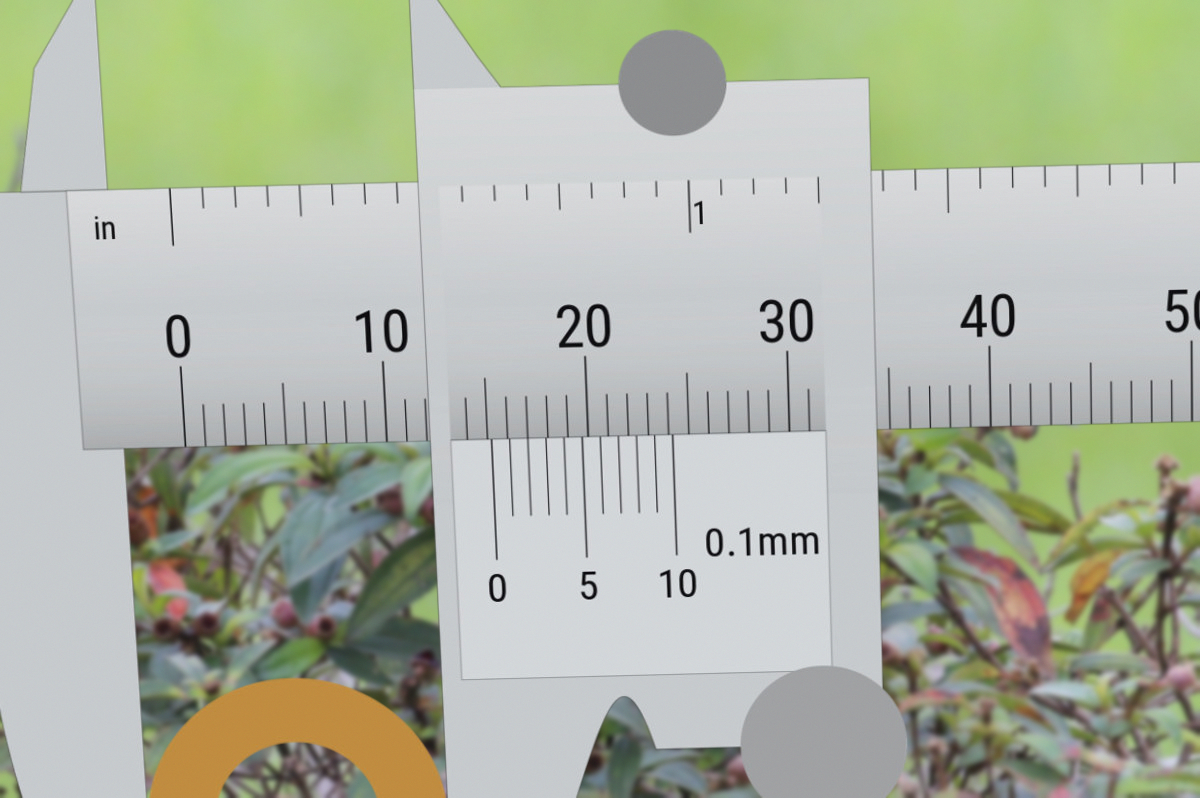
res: {"value": 15.2, "unit": "mm"}
